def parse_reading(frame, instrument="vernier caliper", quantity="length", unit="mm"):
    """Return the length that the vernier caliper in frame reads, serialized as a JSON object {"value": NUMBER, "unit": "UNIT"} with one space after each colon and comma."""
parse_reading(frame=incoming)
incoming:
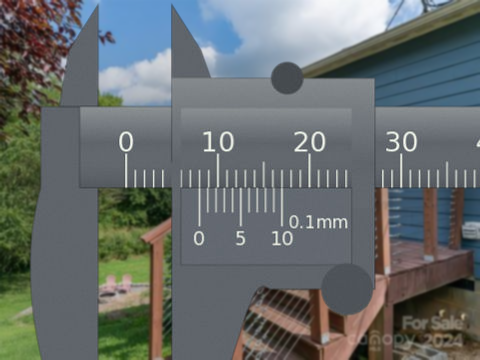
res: {"value": 8.0, "unit": "mm"}
